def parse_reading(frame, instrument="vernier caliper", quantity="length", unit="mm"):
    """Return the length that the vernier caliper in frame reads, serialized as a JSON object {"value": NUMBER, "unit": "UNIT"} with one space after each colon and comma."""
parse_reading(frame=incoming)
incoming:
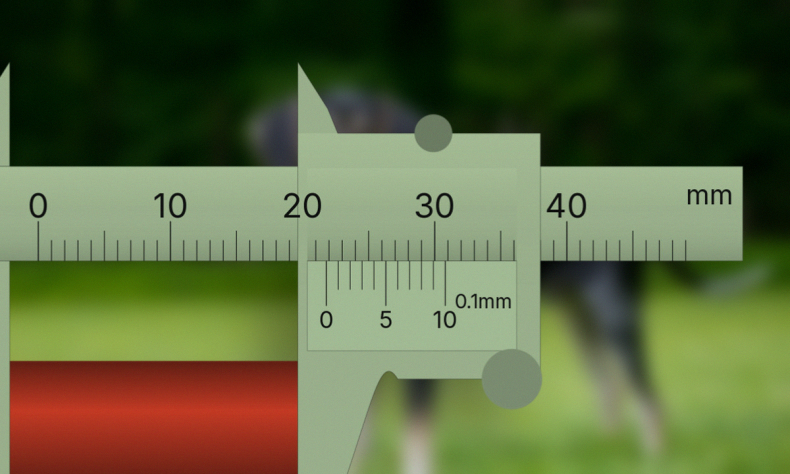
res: {"value": 21.8, "unit": "mm"}
